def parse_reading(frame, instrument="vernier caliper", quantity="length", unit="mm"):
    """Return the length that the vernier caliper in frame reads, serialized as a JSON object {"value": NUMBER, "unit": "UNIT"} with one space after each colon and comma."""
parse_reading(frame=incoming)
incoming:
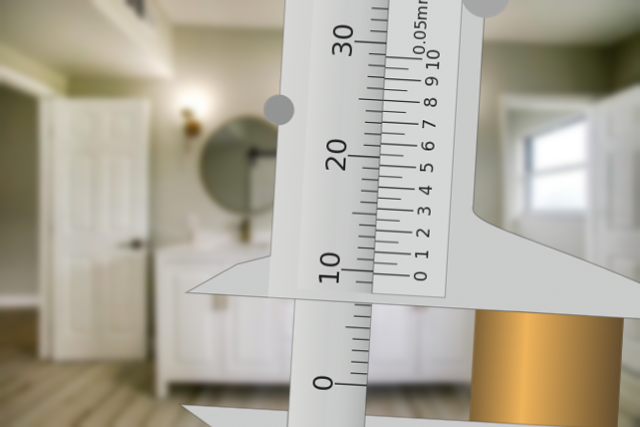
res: {"value": 9.8, "unit": "mm"}
